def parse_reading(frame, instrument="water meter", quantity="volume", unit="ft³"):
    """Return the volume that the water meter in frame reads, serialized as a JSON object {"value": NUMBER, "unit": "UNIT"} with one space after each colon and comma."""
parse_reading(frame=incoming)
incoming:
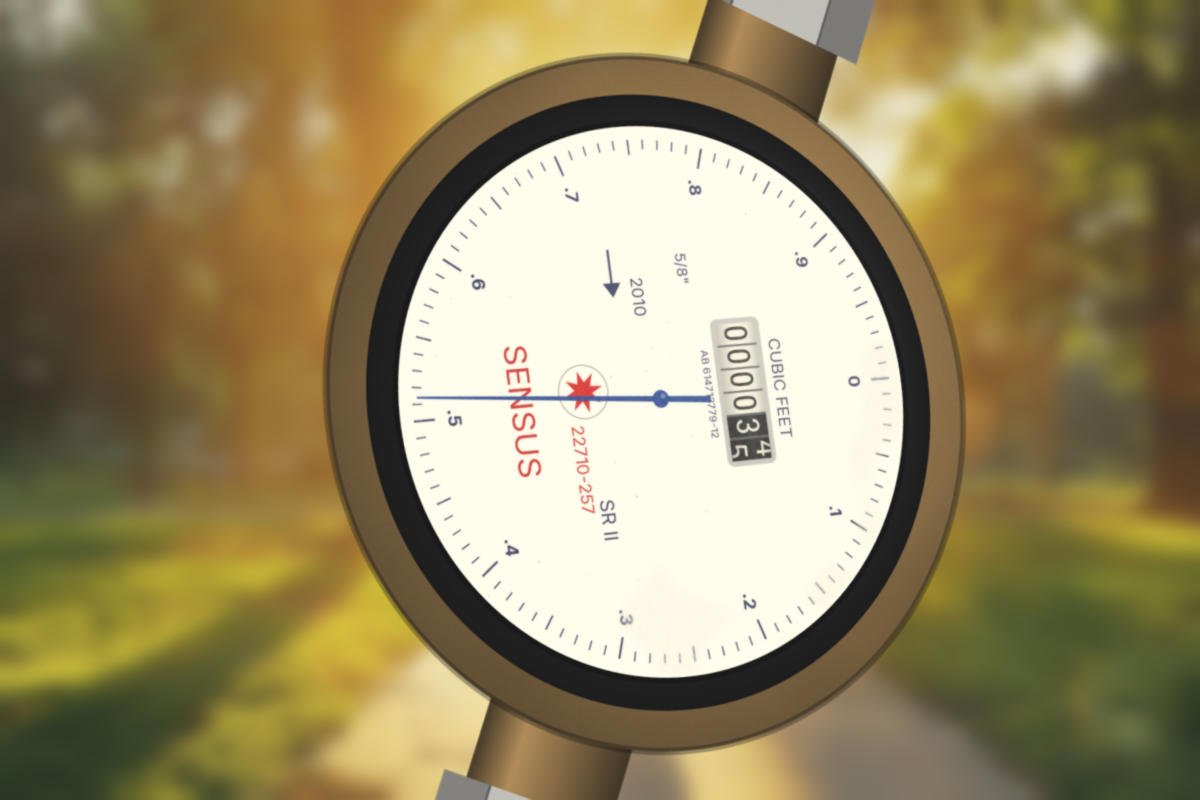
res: {"value": 34.51, "unit": "ft³"}
